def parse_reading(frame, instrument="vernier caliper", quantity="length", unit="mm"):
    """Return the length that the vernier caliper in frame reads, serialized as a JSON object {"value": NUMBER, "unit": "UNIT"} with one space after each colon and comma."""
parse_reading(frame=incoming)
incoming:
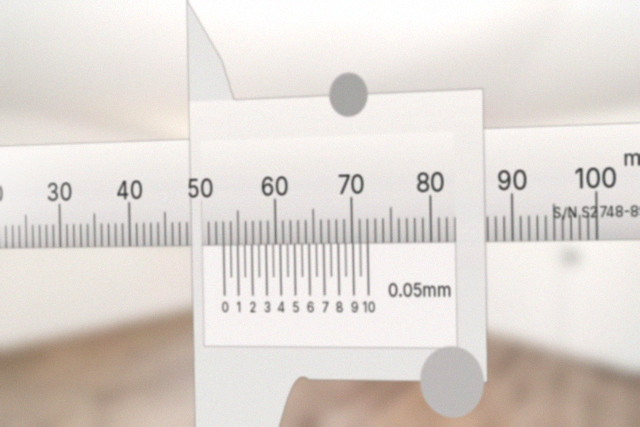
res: {"value": 53.0, "unit": "mm"}
